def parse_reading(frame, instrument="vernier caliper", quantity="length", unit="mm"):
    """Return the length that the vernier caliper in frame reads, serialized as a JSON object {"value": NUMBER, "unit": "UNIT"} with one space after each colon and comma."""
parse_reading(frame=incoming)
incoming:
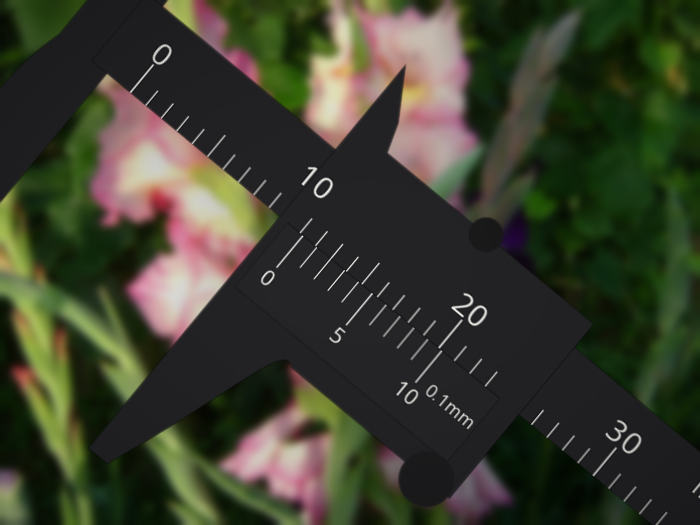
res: {"value": 11.2, "unit": "mm"}
